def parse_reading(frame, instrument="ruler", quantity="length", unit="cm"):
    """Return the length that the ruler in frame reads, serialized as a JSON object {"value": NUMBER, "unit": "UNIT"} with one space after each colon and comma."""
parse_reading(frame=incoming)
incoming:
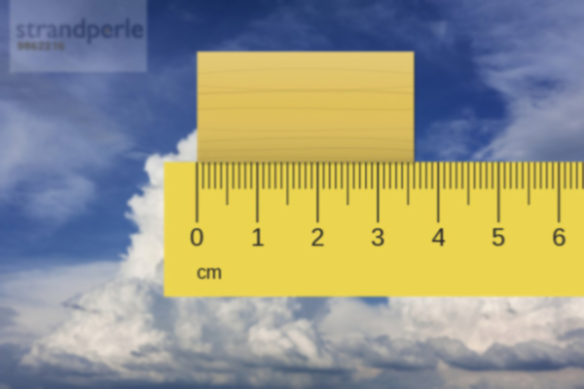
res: {"value": 3.6, "unit": "cm"}
